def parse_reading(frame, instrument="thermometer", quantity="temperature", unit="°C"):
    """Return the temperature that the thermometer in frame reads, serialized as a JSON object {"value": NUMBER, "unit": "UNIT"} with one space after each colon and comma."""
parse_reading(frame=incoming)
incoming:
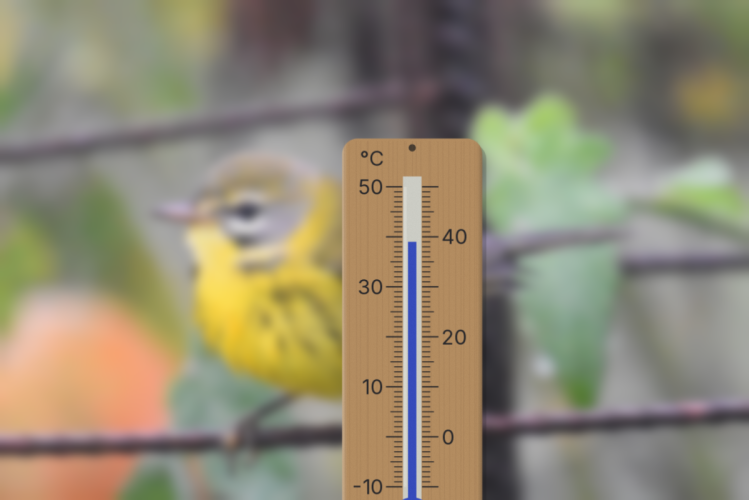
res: {"value": 39, "unit": "°C"}
